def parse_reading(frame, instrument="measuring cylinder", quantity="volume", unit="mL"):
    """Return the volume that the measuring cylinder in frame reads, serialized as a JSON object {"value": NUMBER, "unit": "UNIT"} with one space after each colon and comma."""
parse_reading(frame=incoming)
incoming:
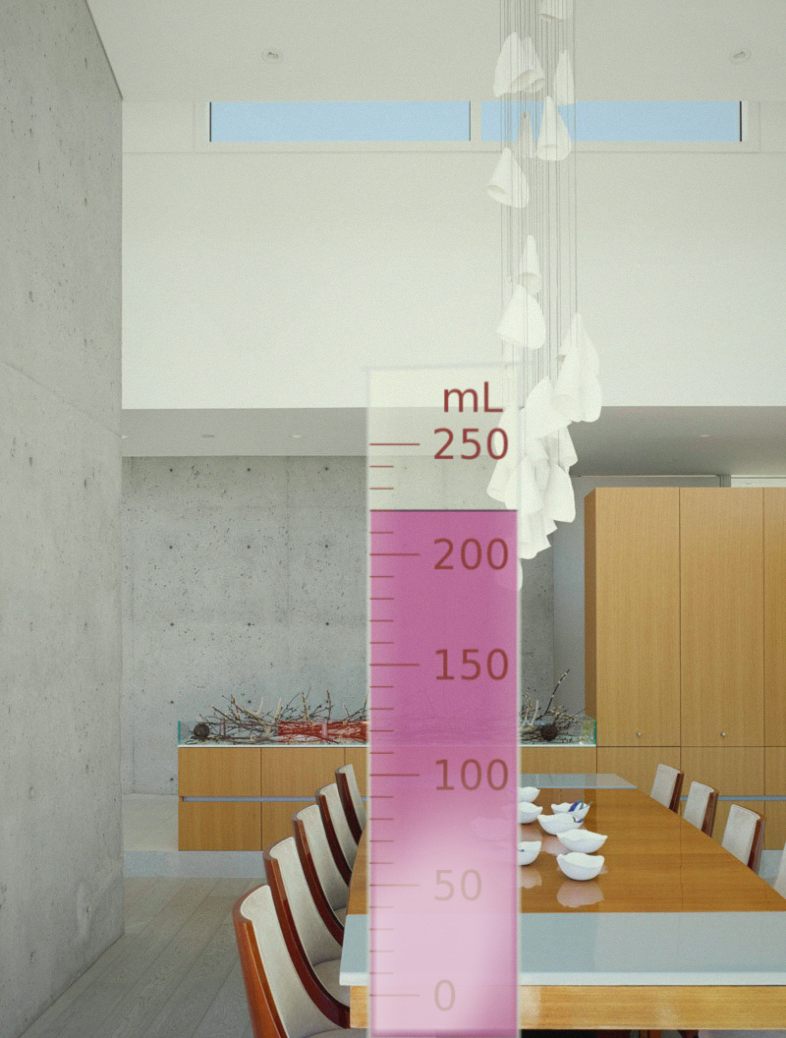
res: {"value": 220, "unit": "mL"}
